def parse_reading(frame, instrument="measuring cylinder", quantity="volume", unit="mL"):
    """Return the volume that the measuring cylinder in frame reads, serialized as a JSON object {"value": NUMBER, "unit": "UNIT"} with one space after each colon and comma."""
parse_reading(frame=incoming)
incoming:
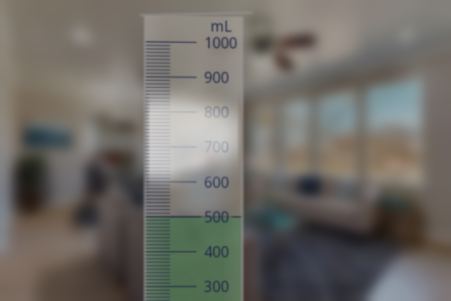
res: {"value": 500, "unit": "mL"}
